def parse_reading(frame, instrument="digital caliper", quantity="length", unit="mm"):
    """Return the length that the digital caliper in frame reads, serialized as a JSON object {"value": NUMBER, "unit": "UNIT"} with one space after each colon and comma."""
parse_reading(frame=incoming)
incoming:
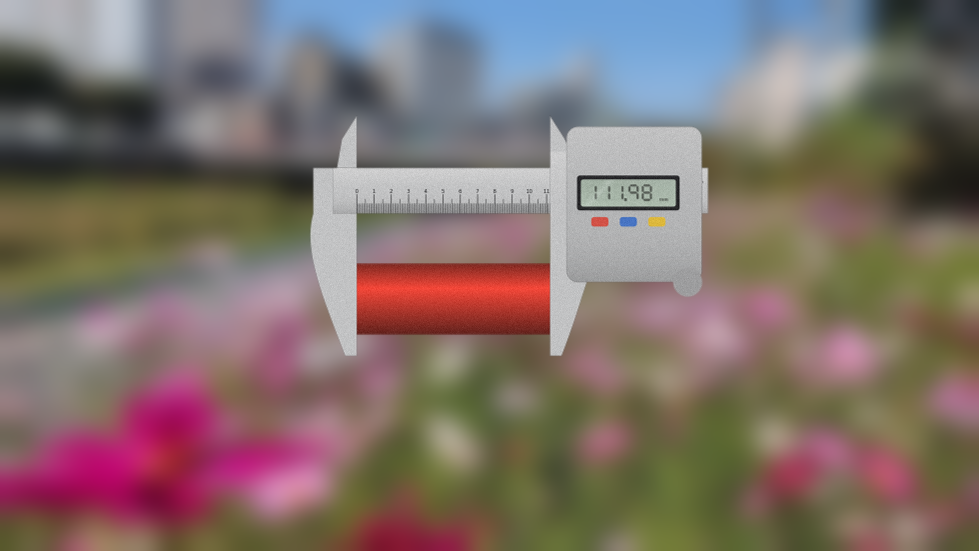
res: {"value": 111.98, "unit": "mm"}
